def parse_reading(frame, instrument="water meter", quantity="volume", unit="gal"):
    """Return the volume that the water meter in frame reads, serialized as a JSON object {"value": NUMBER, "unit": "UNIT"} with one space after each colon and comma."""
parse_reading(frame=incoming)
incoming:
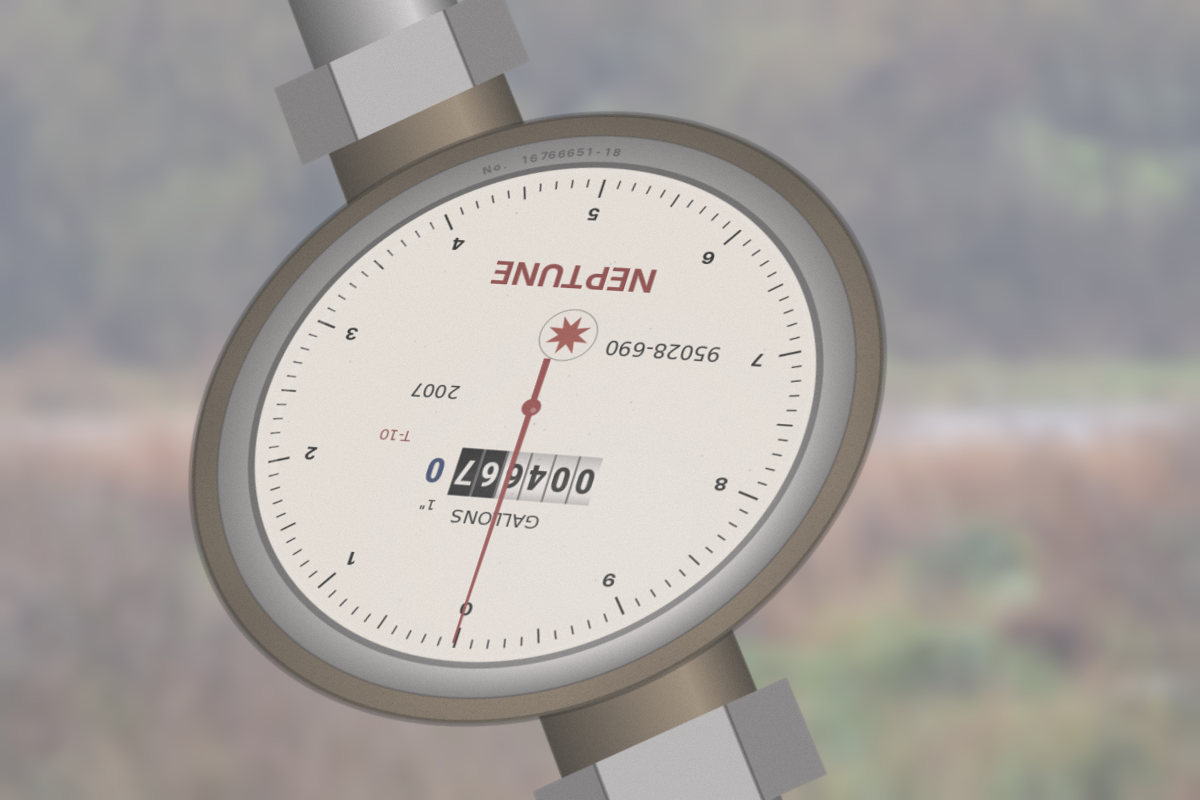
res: {"value": 46670.0, "unit": "gal"}
